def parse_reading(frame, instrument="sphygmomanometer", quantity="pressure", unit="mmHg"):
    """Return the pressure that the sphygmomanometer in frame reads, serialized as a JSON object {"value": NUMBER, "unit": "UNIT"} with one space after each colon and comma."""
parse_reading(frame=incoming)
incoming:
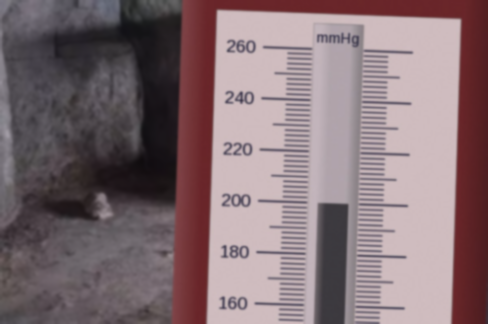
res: {"value": 200, "unit": "mmHg"}
